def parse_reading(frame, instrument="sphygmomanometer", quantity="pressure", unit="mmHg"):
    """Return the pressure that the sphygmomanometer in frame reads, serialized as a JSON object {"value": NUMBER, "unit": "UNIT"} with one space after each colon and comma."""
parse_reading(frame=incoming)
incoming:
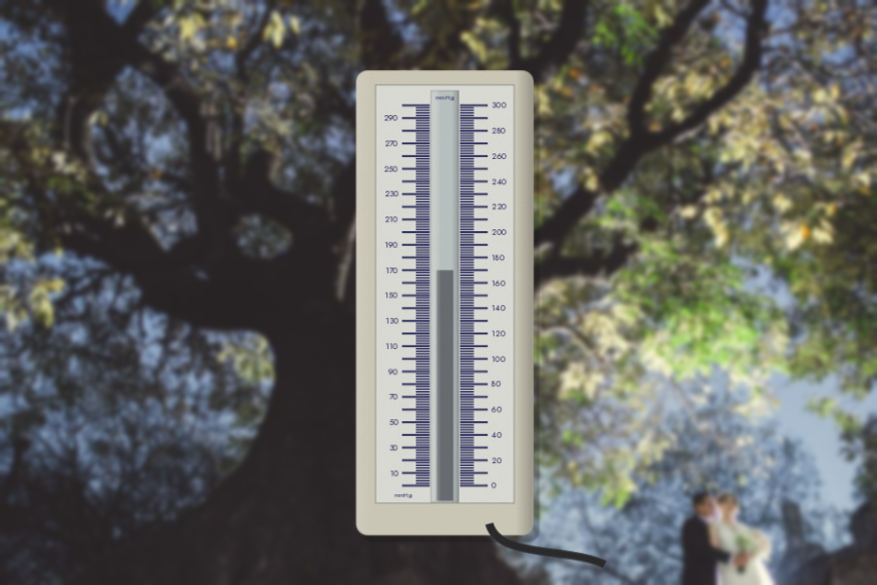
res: {"value": 170, "unit": "mmHg"}
